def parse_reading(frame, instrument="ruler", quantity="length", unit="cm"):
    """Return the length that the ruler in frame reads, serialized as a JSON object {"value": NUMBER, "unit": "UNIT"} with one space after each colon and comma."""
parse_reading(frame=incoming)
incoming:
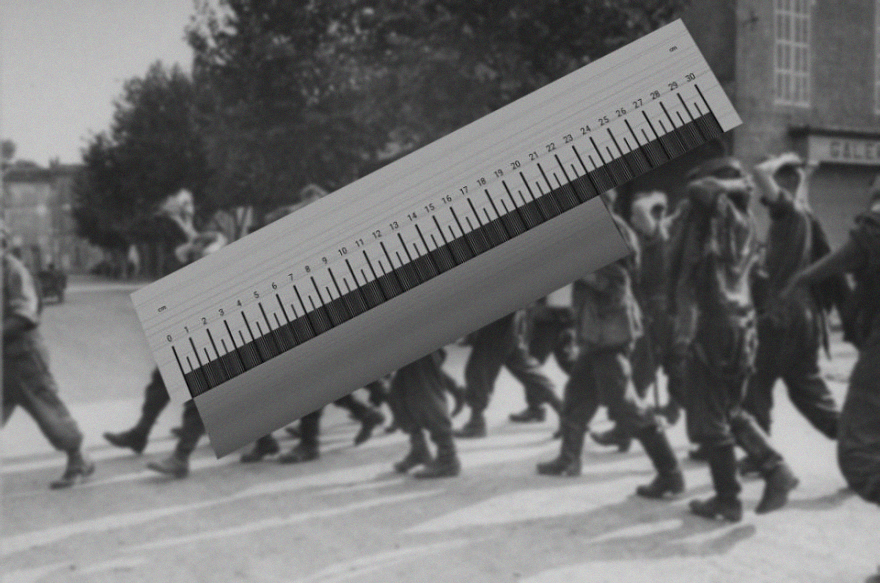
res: {"value": 23, "unit": "cm"}
